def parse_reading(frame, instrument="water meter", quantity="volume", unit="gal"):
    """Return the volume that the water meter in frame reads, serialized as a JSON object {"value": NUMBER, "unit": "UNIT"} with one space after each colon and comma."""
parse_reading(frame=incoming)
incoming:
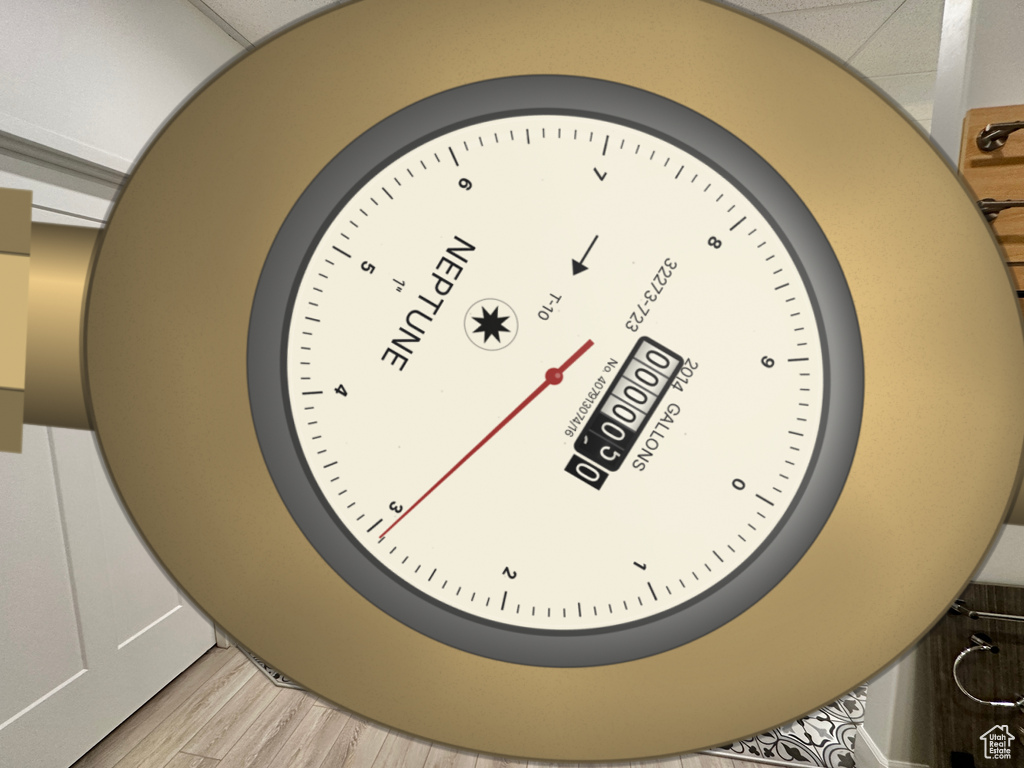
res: {"value": 52.9, "unit": "gal"}
